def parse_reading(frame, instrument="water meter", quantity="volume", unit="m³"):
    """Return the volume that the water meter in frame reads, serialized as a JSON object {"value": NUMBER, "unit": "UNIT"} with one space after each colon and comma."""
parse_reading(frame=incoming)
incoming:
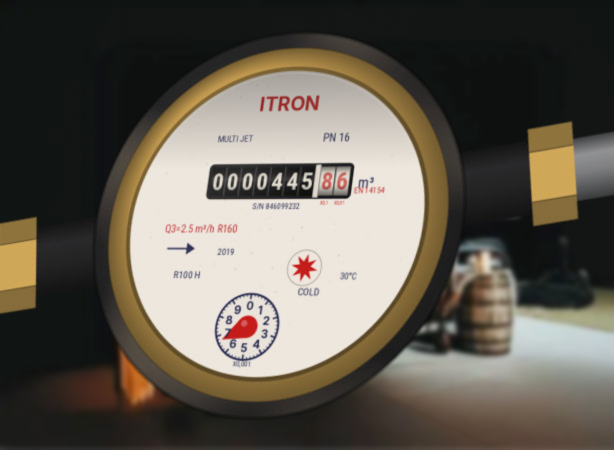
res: {"value": 445.866, "unit": "m³"}
